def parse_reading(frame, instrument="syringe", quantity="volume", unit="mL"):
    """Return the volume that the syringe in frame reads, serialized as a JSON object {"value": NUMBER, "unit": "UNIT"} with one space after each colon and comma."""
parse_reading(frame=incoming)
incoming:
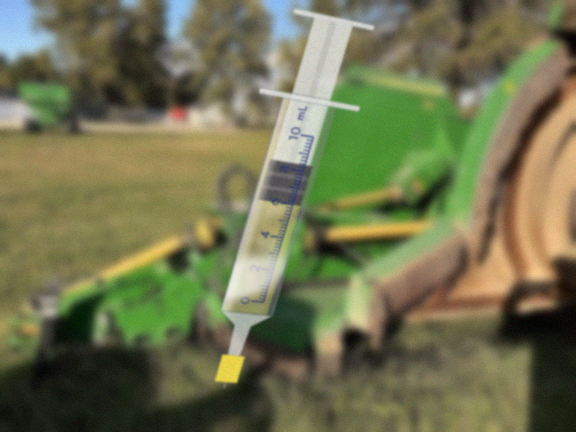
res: {"value": 6, "unit": "mL"}
